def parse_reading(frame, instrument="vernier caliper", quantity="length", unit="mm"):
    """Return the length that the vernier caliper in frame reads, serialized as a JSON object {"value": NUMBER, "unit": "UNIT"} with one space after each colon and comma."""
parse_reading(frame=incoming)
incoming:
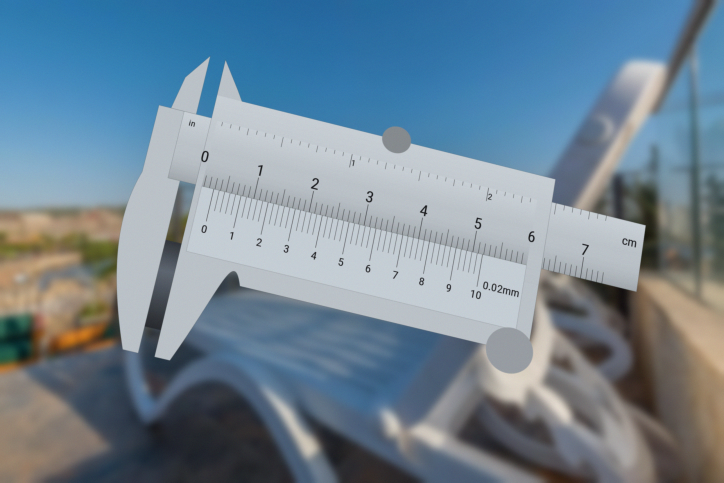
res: {"value": 2.8, "unit": "mm"}
